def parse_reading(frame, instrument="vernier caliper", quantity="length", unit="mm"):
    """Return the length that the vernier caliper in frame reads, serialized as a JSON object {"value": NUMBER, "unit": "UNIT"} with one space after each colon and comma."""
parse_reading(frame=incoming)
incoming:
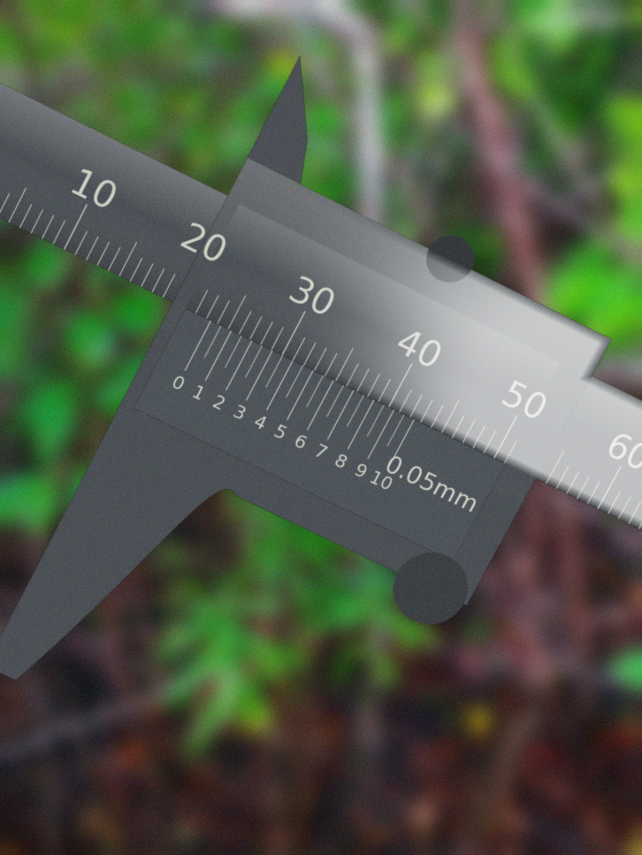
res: {"value": 23.4, "unit": "mm"}
